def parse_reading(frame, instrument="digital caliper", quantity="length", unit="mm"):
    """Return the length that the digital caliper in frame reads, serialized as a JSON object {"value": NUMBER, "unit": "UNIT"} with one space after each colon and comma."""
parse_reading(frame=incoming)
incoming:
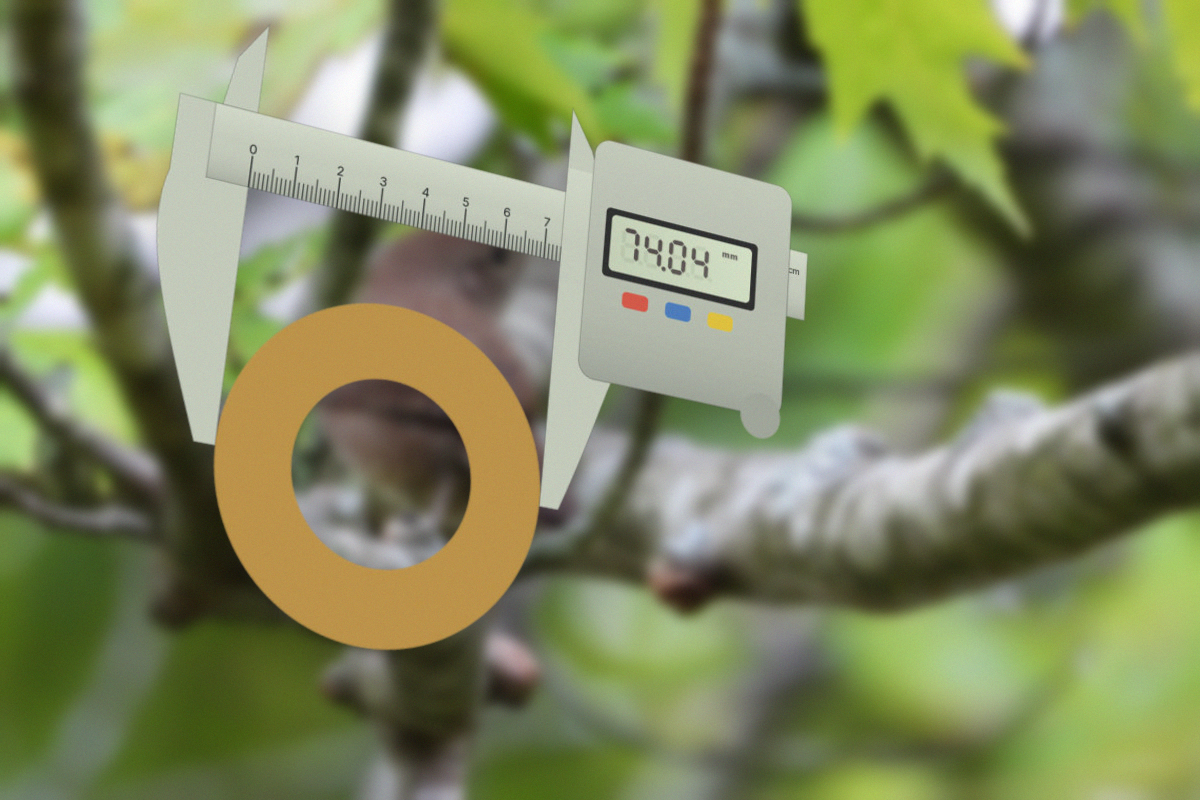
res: {"value": 74.04, "unit": "mm"}
